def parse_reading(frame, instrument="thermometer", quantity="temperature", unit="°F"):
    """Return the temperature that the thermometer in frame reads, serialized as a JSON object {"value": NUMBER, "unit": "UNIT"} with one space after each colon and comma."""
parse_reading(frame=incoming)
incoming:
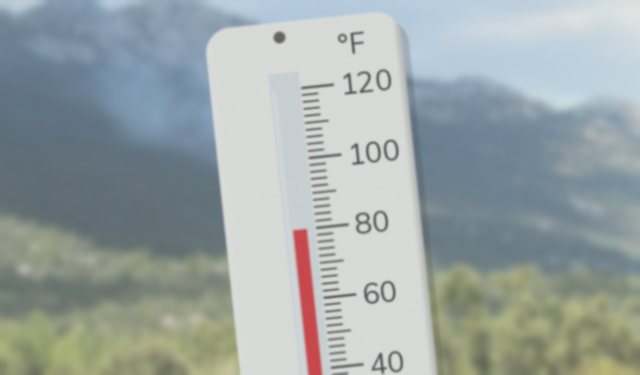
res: {"value": 80, "unit": "°F"}
